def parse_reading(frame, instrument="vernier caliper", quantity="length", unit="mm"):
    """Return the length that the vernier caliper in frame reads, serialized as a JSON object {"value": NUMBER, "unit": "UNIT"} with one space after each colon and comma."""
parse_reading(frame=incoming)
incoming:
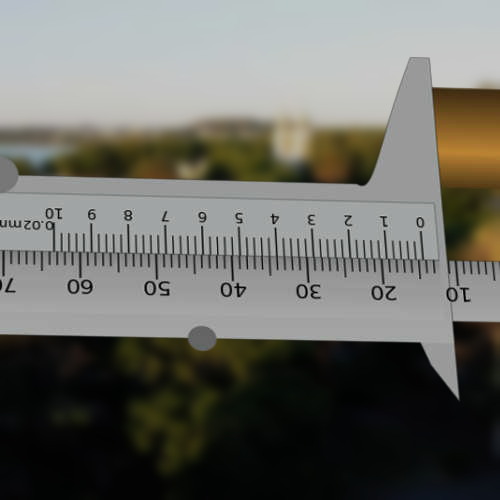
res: {"value": 14.4, "unit": "mm"}
